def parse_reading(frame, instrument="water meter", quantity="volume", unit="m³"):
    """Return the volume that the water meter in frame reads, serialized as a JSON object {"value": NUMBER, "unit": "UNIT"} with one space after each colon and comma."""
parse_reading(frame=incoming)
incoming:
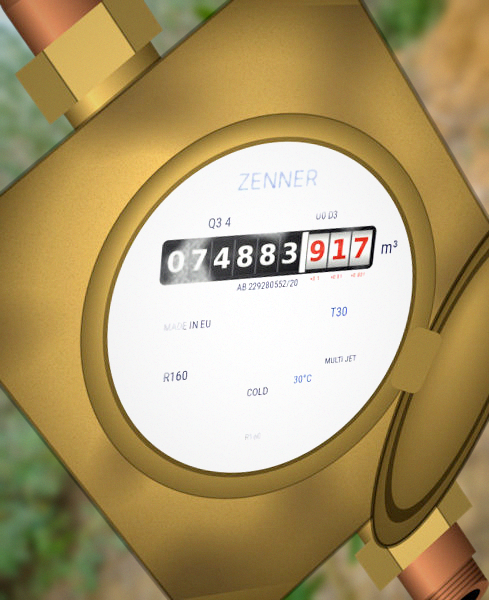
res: {"value": 74883.917, "unit": "m³"}
